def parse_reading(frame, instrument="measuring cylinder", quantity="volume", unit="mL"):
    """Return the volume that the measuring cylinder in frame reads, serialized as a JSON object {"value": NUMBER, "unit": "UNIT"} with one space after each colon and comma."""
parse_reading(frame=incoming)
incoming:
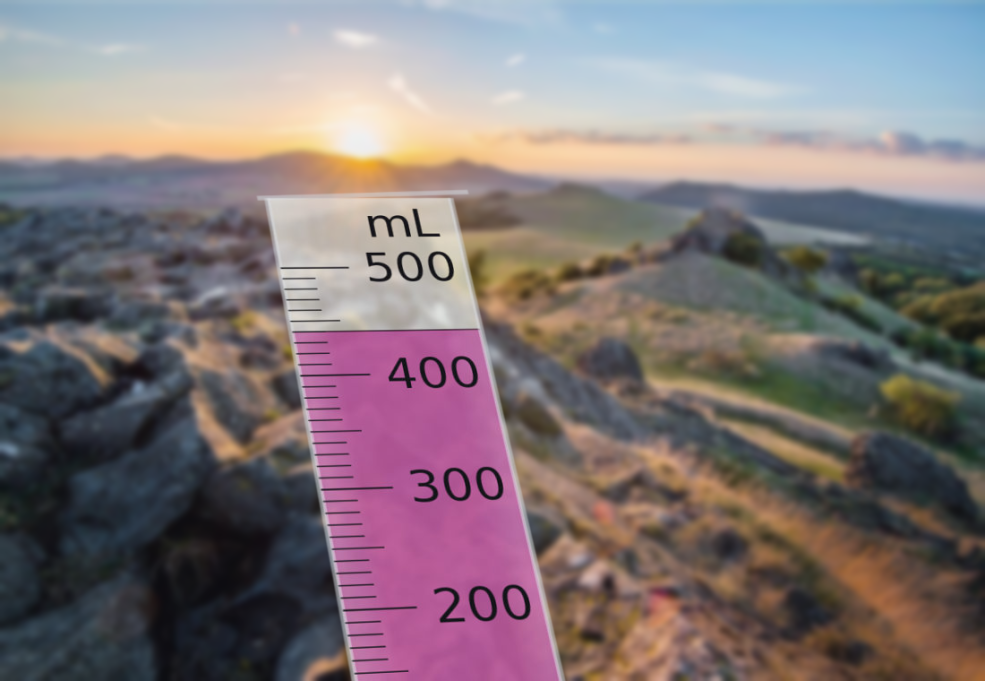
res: {"value": 440, "unit": "mL"}
